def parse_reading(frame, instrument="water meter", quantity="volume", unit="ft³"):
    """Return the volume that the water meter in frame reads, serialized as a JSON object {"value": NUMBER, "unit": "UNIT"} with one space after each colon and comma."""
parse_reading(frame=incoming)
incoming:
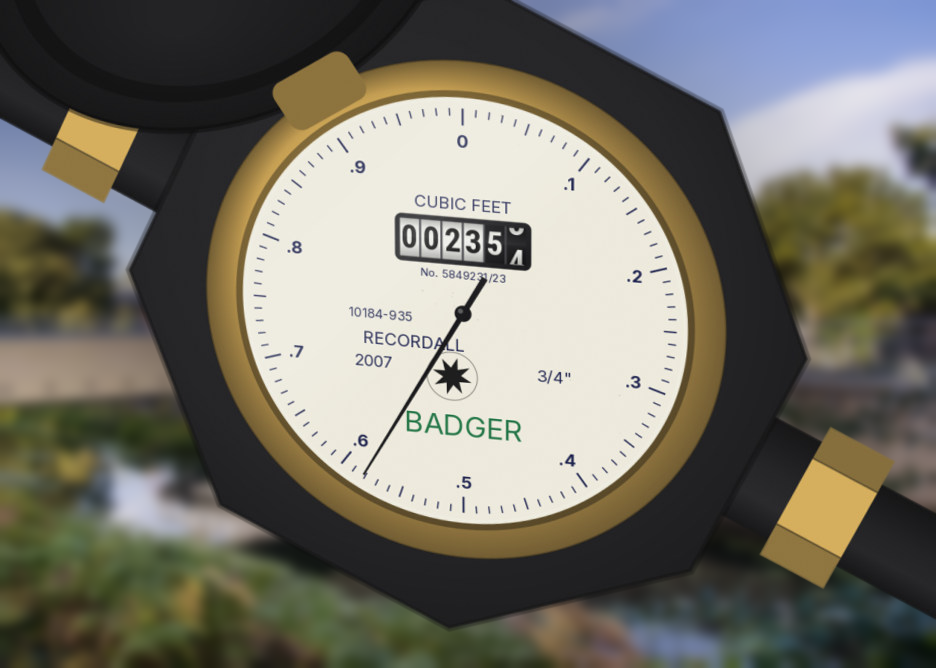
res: {"value": 2353.58, "unit": "ft³"}
